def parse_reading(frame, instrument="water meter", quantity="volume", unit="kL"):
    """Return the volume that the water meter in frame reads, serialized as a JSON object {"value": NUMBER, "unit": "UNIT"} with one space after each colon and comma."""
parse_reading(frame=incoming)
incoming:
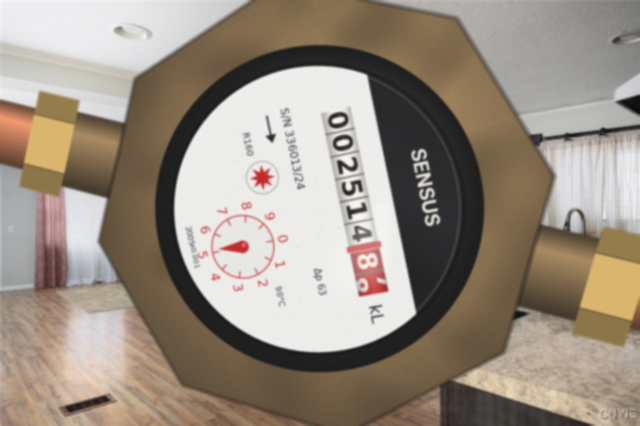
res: {"value": 2514.875, "unit": "kL"}
